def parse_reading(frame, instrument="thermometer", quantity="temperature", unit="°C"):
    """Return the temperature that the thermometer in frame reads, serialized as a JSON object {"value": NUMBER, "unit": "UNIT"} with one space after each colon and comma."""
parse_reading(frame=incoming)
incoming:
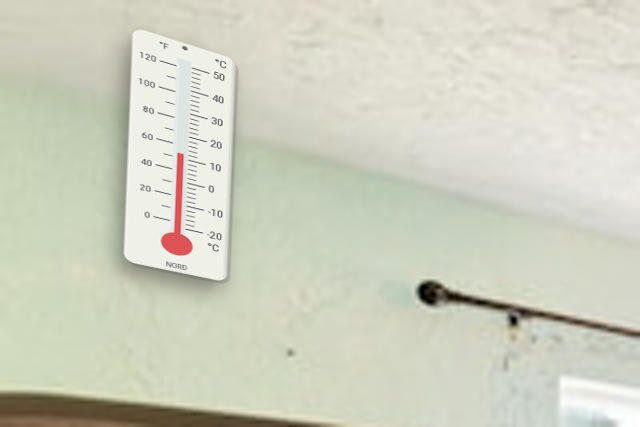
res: {"value": 12, "unit": "°C"}
